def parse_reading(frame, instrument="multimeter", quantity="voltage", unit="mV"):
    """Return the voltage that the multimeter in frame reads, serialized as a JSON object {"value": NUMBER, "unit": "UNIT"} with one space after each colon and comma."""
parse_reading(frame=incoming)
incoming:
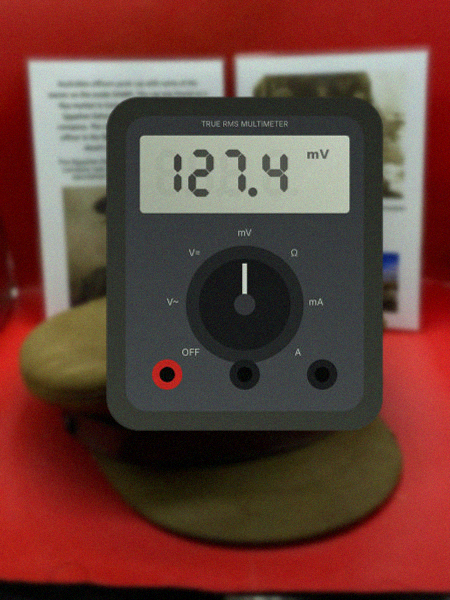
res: {"value": 127.4, "unit": "mV"}
